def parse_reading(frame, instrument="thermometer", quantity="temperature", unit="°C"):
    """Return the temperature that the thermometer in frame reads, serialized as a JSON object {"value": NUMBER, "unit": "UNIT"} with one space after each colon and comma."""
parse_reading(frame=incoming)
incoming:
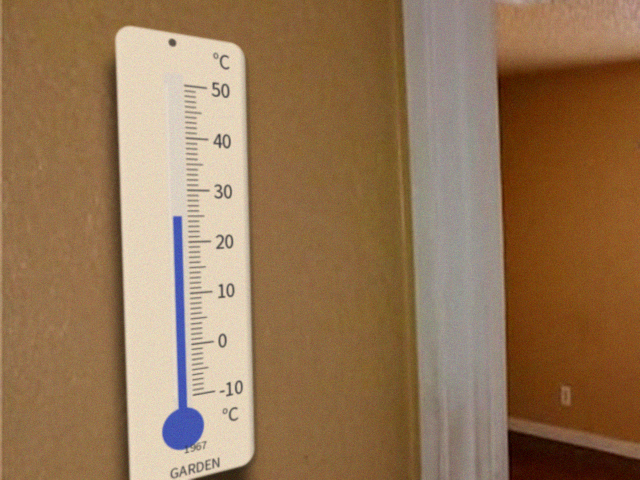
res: {"value": 25, "unit": "°C"}
